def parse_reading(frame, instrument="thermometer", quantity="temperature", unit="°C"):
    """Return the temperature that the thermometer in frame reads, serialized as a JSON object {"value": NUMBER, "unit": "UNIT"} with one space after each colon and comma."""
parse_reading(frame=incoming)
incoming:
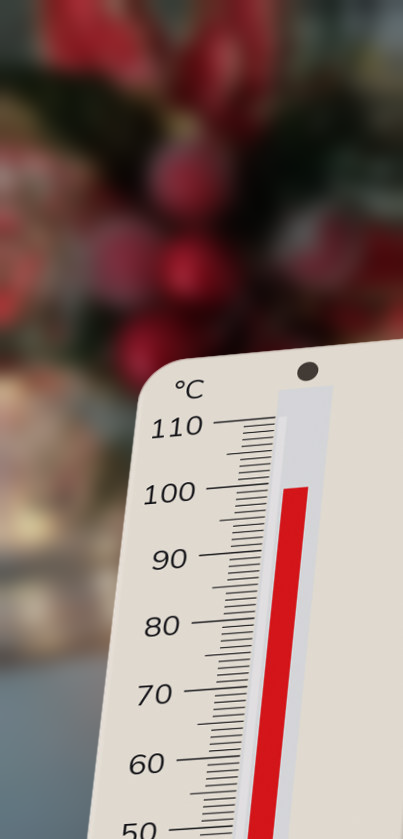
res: {"value": 99, "unit": "°C"}
